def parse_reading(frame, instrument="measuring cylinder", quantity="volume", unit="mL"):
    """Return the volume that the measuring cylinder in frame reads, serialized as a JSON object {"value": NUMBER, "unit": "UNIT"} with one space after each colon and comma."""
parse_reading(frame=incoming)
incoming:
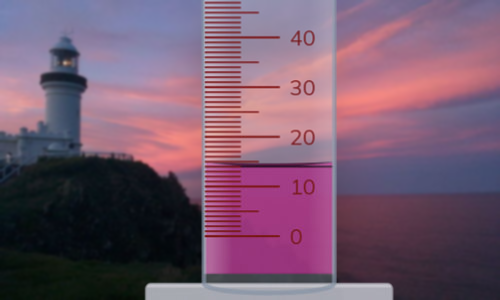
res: {"value": 14, "unit": "mL"}
